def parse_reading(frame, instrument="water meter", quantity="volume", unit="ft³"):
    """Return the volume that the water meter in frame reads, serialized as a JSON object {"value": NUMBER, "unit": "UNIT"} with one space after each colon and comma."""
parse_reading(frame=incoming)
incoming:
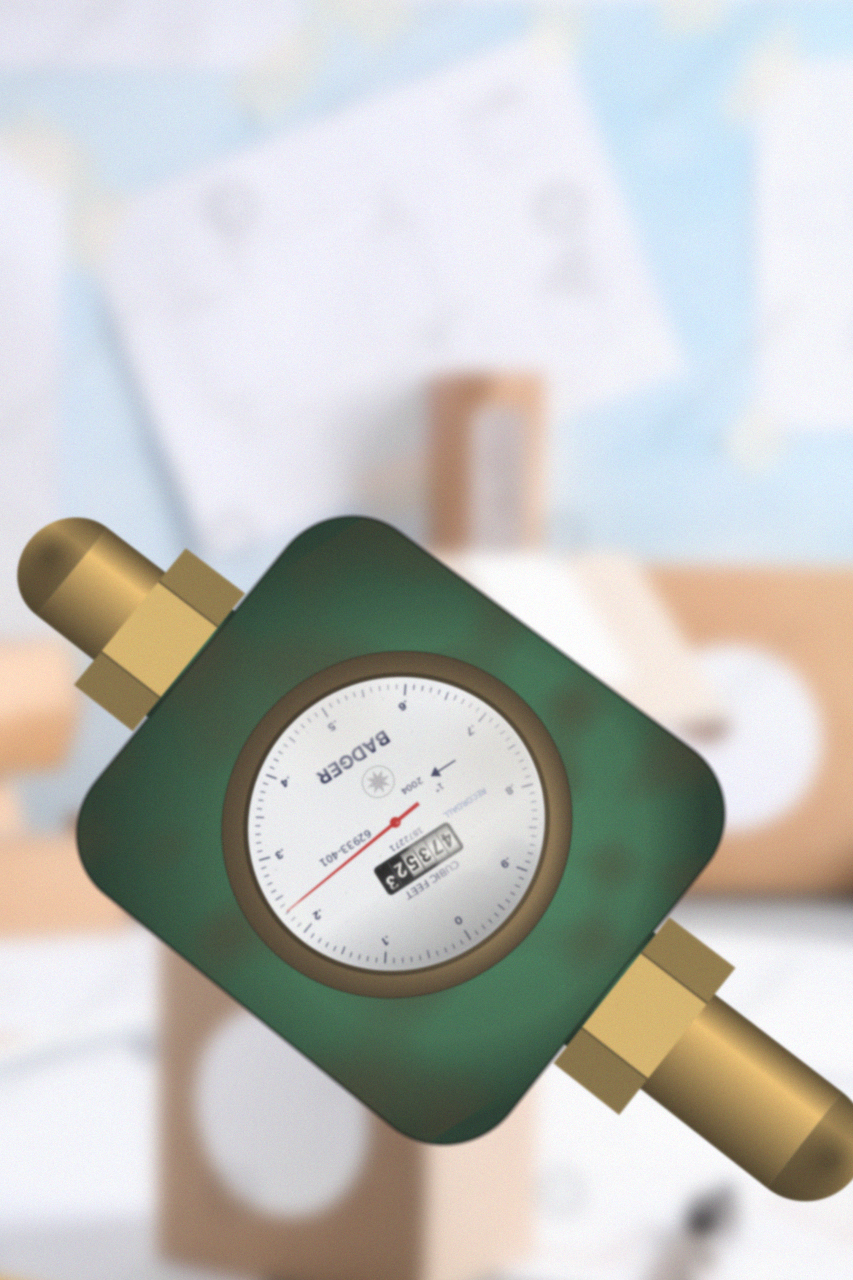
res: {"value": 473523.23, "unit": "ft³"}
